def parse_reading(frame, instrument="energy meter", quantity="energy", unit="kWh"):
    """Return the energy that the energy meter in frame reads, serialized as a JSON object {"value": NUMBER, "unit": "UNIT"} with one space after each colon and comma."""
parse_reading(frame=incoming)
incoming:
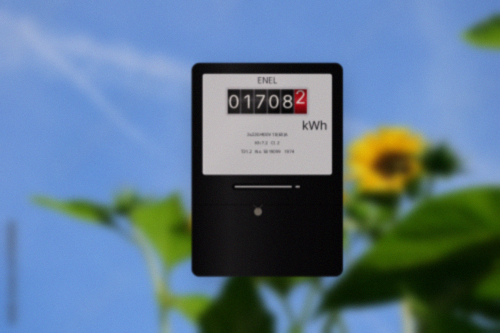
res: {"value": 1708.2, "unit": "kWh"}
